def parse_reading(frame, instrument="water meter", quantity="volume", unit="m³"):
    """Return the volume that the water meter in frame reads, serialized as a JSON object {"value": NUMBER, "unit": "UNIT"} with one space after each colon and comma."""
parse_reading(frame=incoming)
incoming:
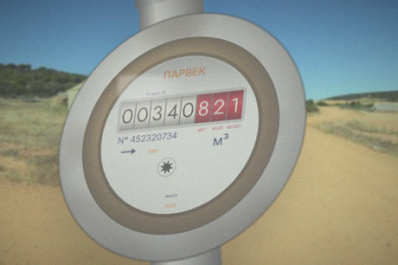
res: {"value": 340.821, "unit": "m³"}
